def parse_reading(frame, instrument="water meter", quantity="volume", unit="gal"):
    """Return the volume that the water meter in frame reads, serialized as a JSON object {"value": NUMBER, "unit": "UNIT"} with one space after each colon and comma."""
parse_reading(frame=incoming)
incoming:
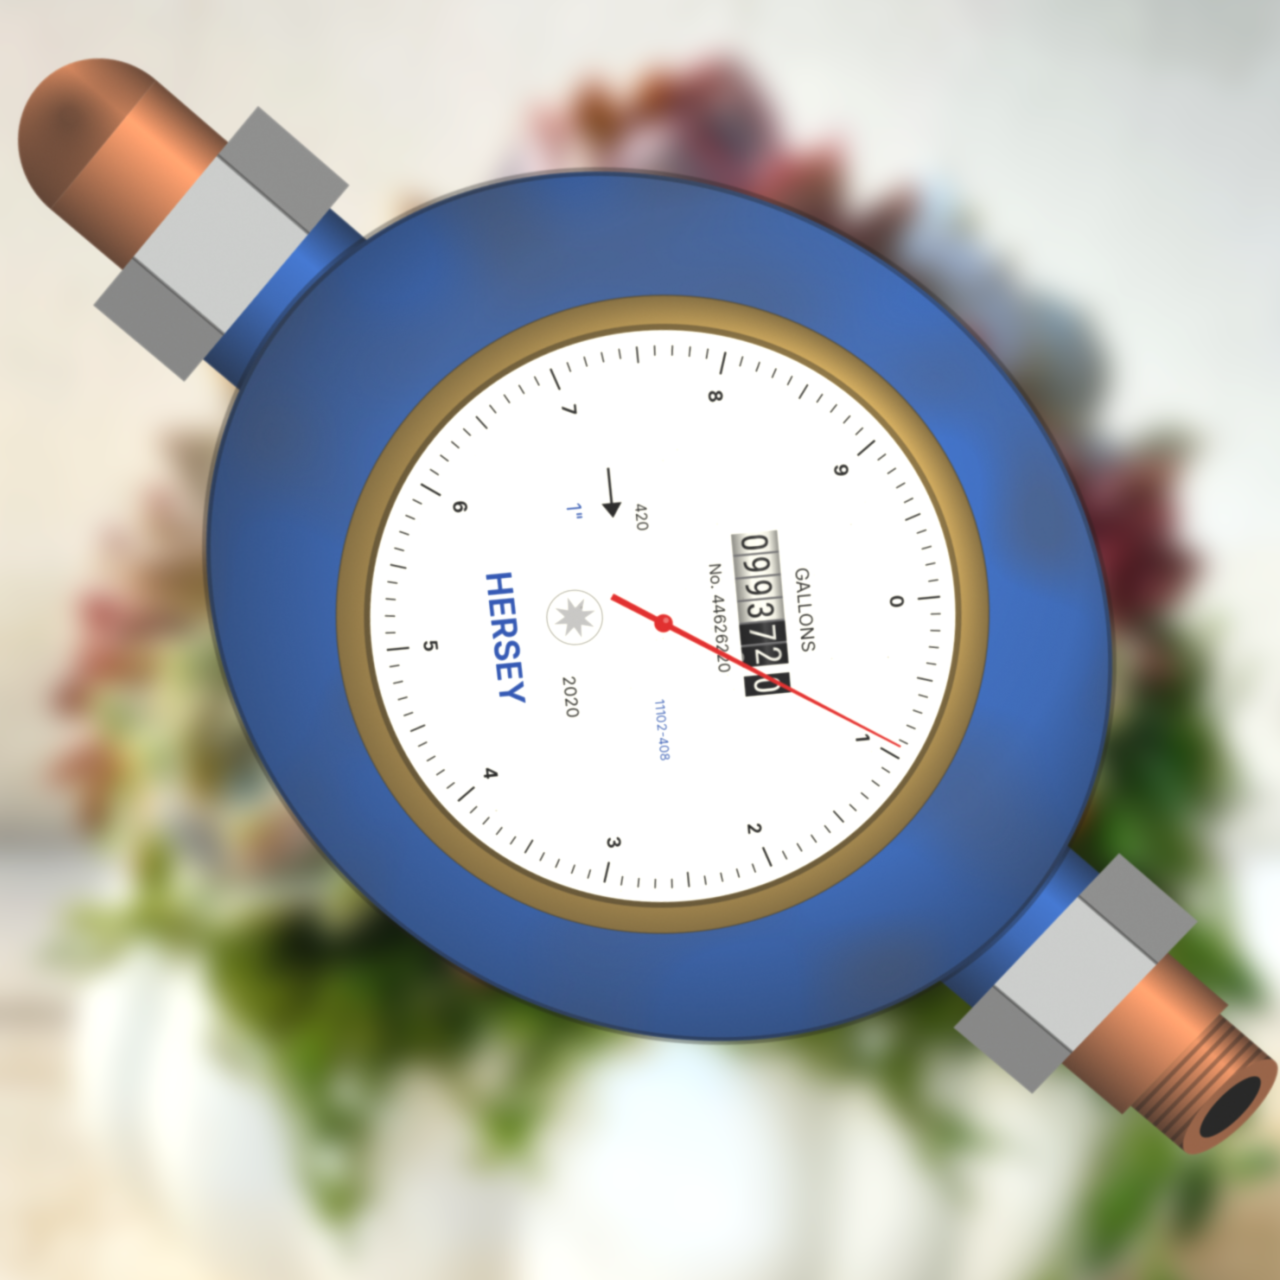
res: {"value": 993720.9, "unit": "gal"}
